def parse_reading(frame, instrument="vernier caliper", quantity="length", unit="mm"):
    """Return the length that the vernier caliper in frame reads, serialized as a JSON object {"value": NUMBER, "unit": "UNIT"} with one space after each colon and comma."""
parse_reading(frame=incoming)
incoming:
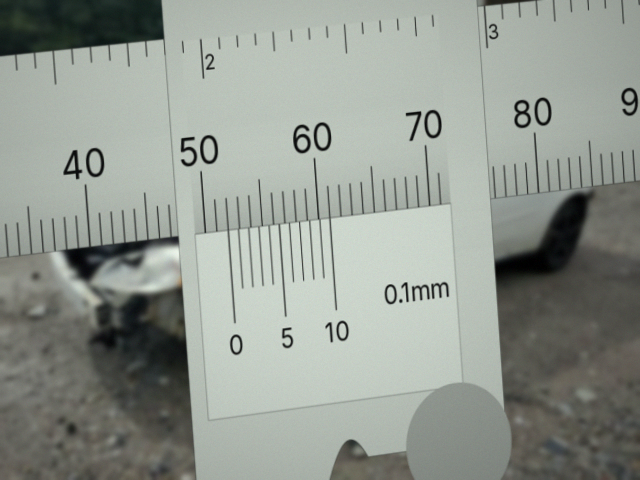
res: {"value": 52.0, "unit": "mm"}
